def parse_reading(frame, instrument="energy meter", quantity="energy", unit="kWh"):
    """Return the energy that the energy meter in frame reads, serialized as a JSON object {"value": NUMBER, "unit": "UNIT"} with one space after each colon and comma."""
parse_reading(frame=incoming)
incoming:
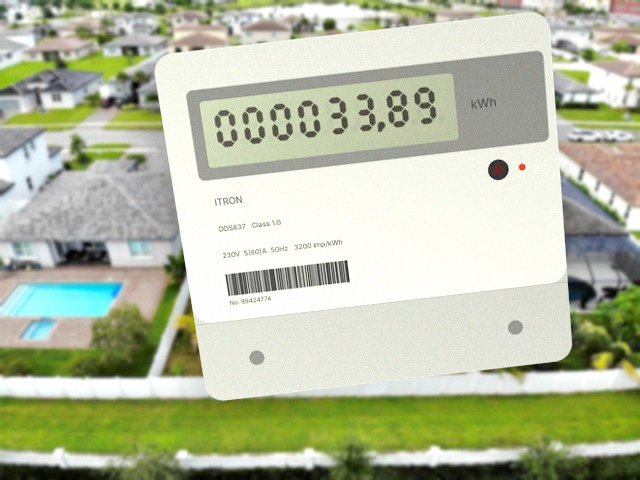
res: {"value": 33.89, "unit": "kWh"}
